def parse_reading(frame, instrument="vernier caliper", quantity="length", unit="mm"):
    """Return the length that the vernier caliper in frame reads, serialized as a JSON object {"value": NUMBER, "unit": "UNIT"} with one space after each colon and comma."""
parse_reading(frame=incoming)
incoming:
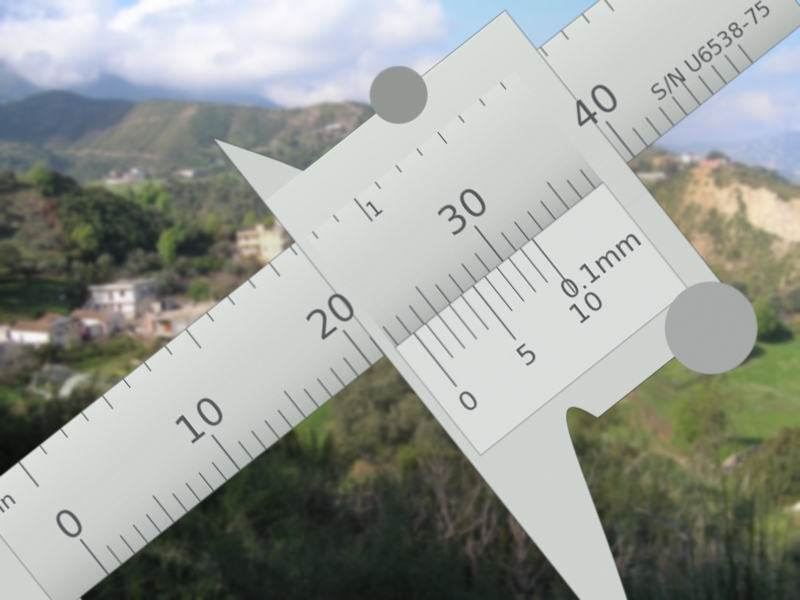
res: {"value": 23.2, "unit": "mm"}
